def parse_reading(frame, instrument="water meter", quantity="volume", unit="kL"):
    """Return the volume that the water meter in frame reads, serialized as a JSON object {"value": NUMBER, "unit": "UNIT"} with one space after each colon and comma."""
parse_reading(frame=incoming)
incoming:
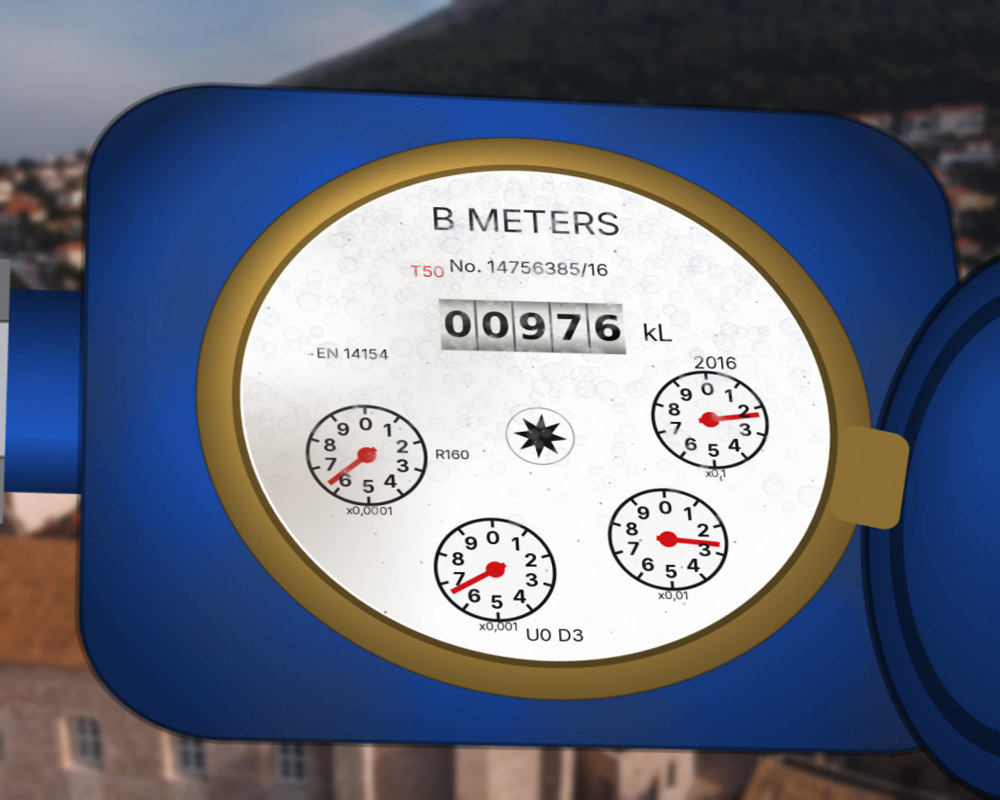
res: {"value": 976.2266, "unit": "kL"}
